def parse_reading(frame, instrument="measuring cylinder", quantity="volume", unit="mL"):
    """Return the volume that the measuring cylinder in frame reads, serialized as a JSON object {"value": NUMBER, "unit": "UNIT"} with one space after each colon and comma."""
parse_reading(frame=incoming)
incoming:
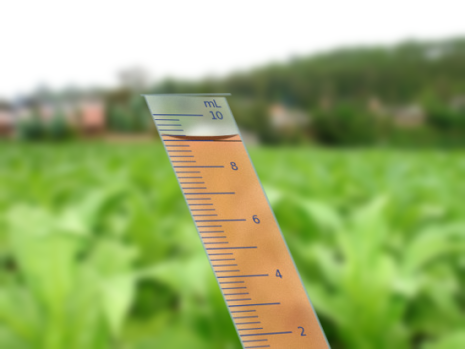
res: {"value": 9, "unit": "mL"}
